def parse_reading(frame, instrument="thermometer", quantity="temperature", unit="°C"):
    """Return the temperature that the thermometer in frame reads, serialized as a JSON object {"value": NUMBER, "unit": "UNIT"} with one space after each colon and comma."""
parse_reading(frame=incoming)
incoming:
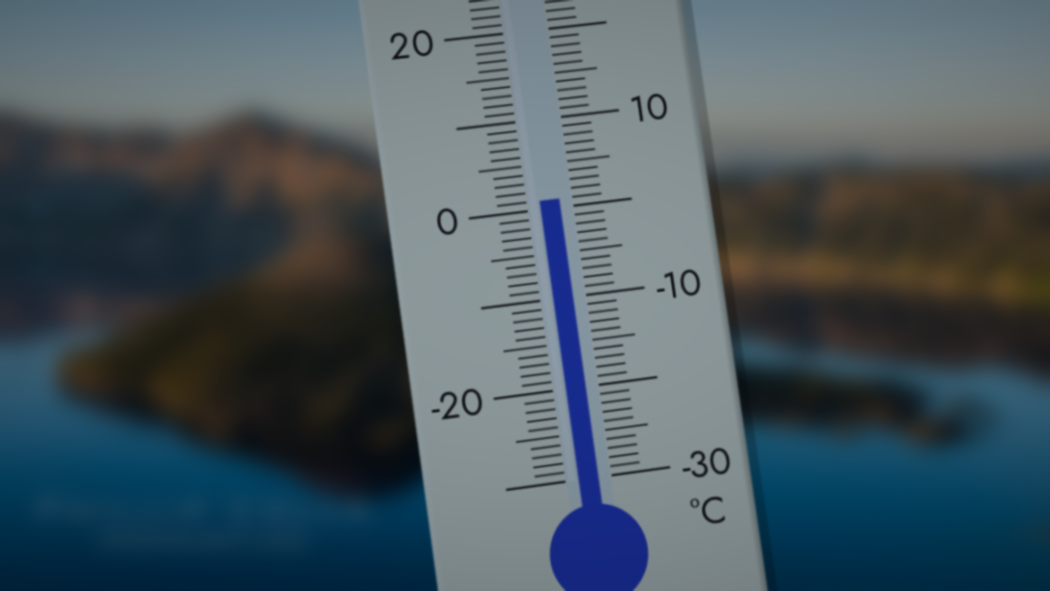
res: {"value": 1, "unit": "°C"}
